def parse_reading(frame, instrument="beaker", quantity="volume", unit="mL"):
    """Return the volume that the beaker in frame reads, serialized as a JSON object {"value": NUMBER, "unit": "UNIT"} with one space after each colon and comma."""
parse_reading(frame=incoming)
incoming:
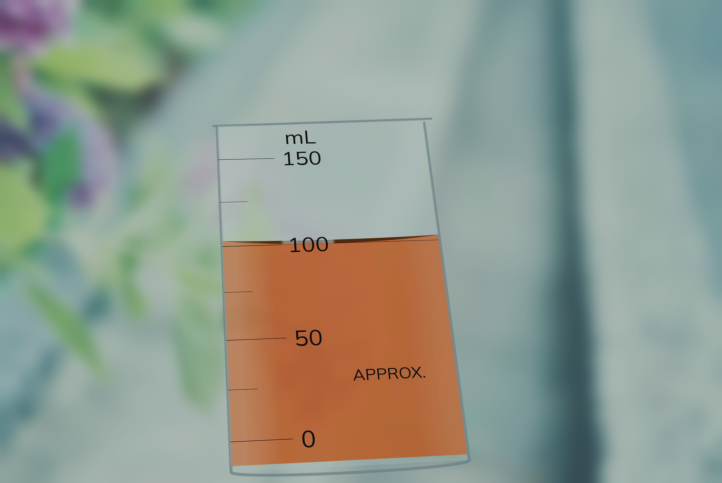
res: {"value": 100, "unit": "mL"}
